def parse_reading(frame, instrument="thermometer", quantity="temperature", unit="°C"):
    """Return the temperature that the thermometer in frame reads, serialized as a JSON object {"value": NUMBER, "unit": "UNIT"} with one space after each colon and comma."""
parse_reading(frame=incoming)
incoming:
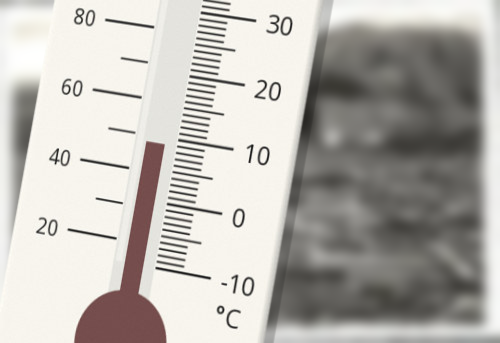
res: {"value": 9, "unit": "°C"}
